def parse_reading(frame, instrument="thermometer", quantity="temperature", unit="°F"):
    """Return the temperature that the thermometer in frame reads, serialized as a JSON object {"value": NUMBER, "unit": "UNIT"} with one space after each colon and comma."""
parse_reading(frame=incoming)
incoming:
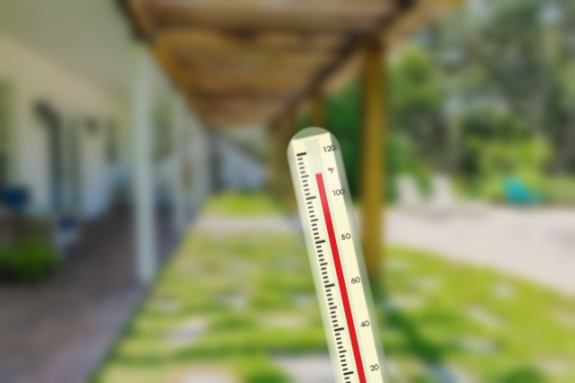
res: {"value": 110, "unit": "°F"}
